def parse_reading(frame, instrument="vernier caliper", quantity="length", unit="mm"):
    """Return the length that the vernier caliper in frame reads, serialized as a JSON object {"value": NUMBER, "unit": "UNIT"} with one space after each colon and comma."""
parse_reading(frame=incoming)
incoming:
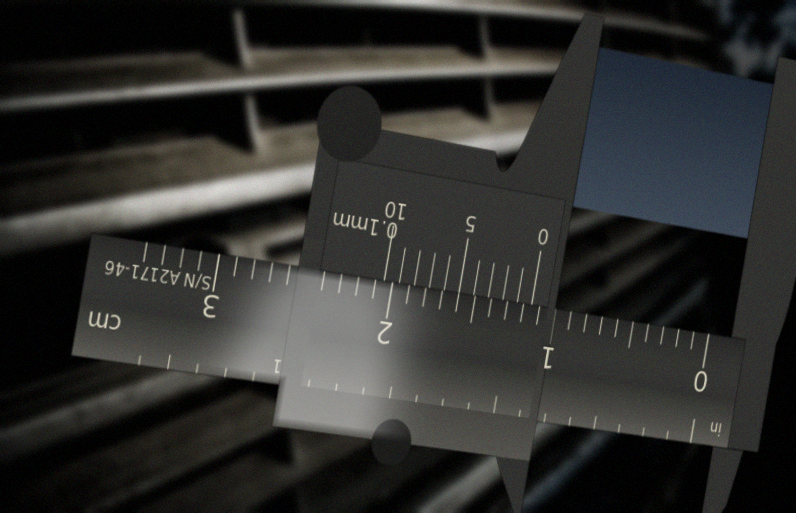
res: {"value": 11.5, "unit": "mm"}
